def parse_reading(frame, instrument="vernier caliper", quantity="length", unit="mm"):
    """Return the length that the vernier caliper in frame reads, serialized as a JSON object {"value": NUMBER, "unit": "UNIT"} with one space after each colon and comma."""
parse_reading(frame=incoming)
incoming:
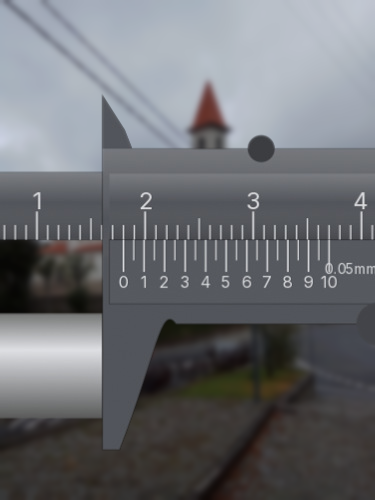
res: {"value": 18.0, "unit": "mm"}
